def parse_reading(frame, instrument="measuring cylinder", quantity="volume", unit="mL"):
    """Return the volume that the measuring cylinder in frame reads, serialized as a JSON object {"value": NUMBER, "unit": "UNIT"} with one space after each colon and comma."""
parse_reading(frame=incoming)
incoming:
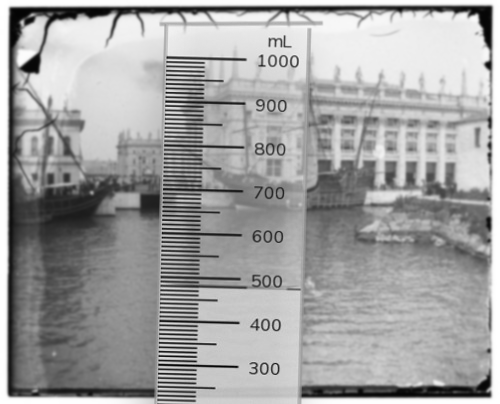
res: {"value": 480, "unit": "mL"}
